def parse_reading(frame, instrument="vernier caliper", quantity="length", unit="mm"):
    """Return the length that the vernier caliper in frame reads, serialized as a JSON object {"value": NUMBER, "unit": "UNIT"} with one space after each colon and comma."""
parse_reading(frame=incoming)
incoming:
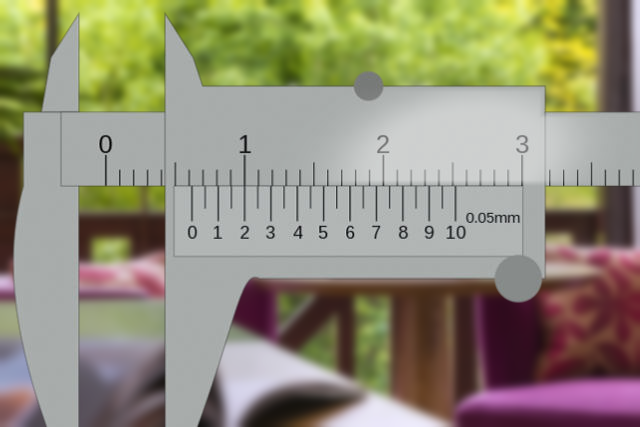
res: {"value": 6.2, "unit": "mm"}
